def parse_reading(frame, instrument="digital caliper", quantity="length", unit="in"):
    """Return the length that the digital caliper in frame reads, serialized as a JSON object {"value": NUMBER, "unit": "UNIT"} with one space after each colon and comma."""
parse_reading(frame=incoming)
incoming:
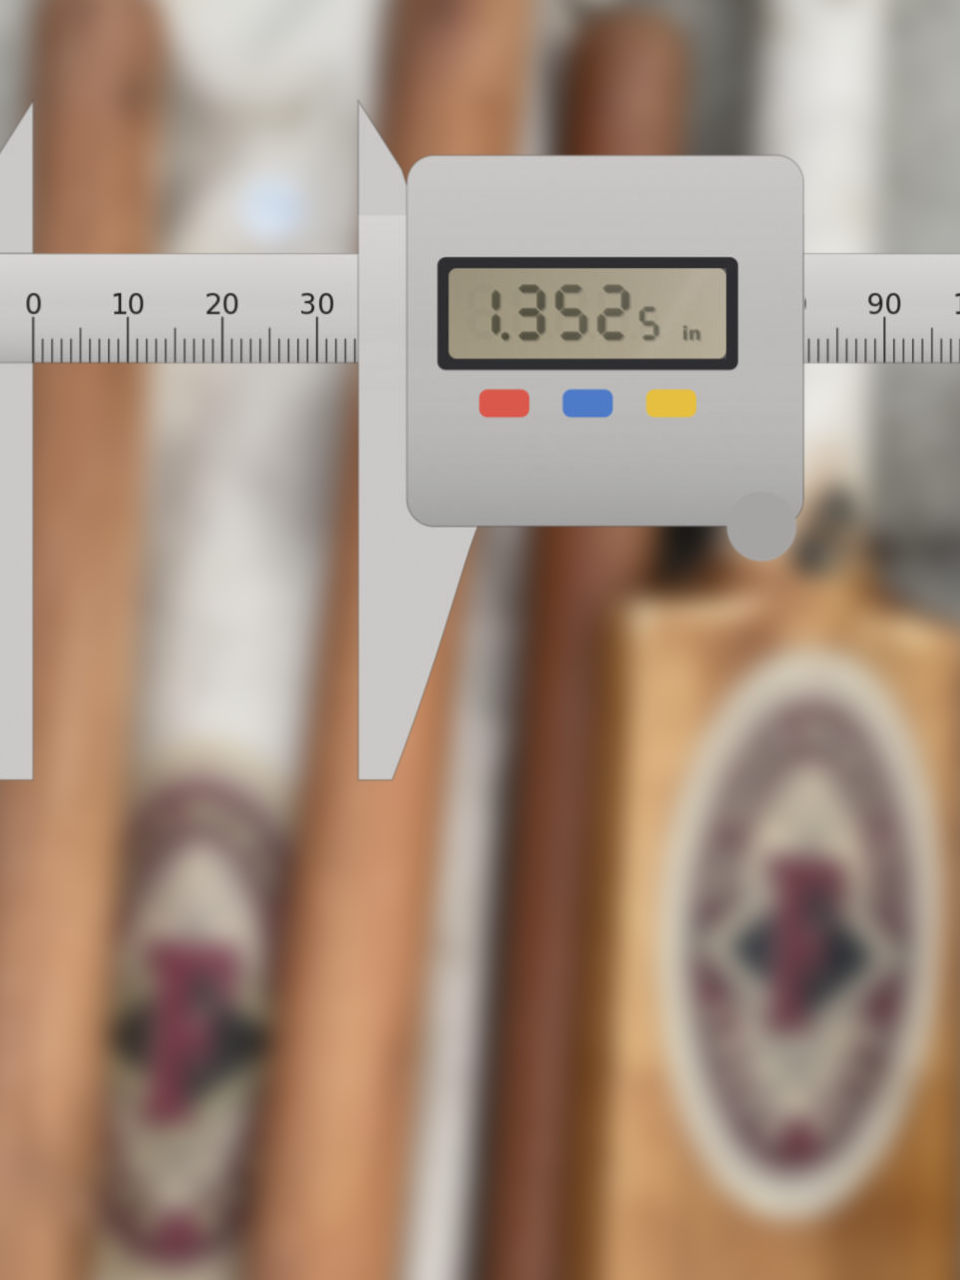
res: {"value": 1.3525, "unit": "in"}
